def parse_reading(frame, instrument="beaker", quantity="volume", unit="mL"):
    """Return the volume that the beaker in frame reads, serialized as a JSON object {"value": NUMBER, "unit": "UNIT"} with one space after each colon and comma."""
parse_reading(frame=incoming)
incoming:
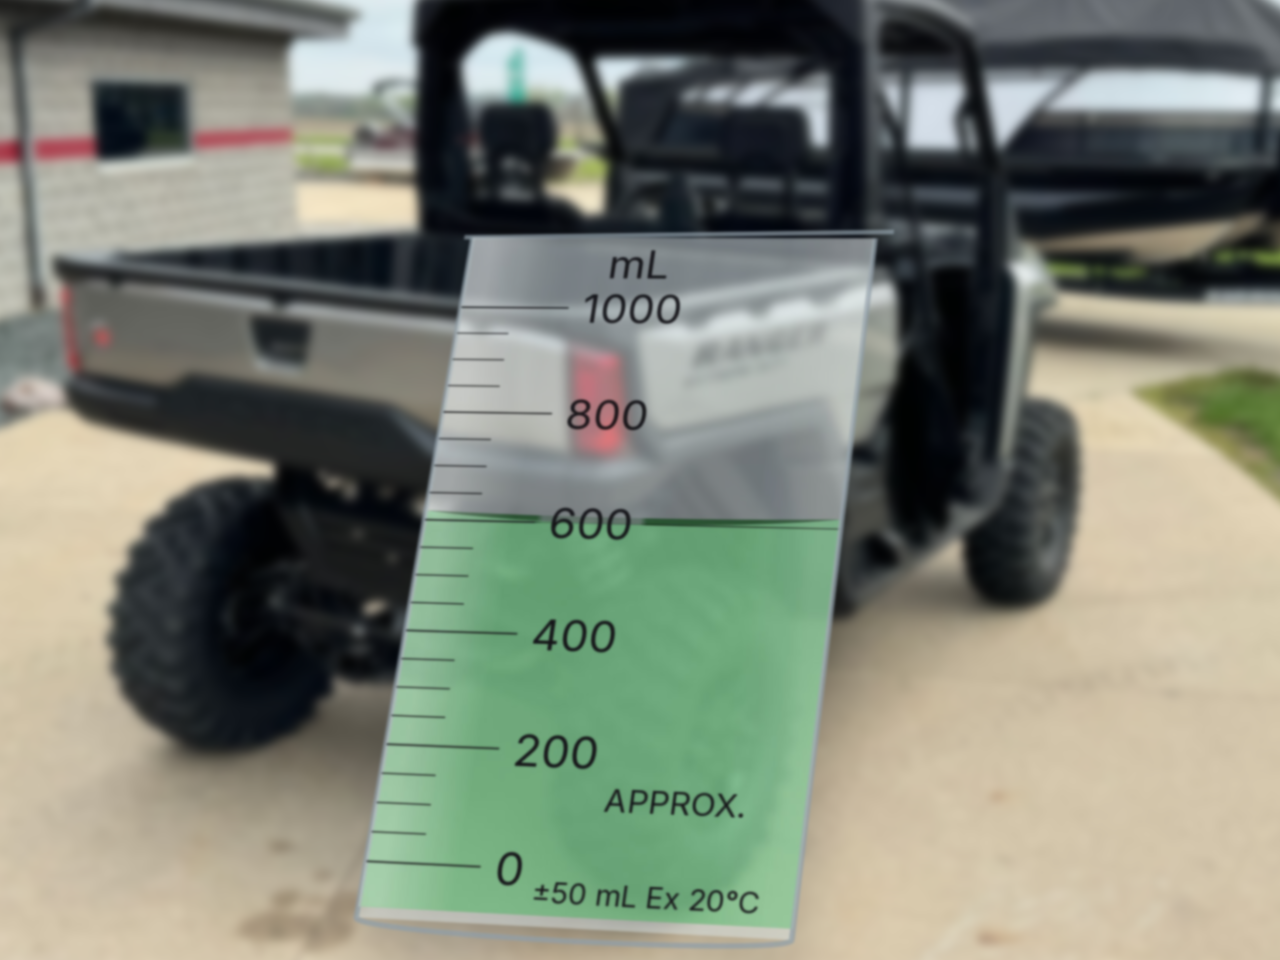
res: {"value": 600, "unit": "mL"}
